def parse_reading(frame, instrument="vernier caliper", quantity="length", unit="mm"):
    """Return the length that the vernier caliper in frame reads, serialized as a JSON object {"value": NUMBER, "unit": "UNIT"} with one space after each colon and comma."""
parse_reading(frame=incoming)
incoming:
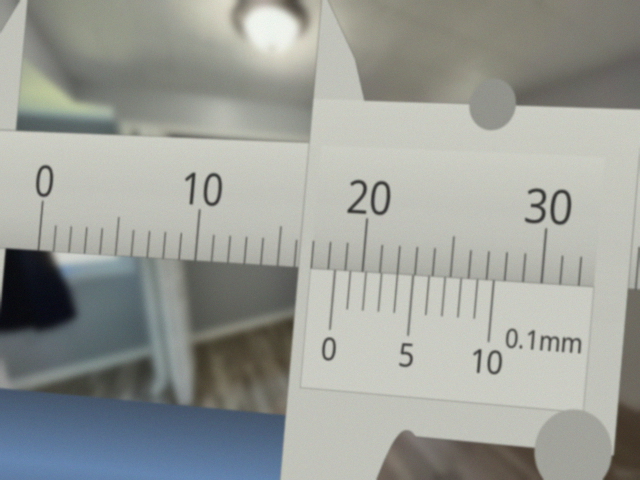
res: {"value": 18.4, "unit": "mm"}
